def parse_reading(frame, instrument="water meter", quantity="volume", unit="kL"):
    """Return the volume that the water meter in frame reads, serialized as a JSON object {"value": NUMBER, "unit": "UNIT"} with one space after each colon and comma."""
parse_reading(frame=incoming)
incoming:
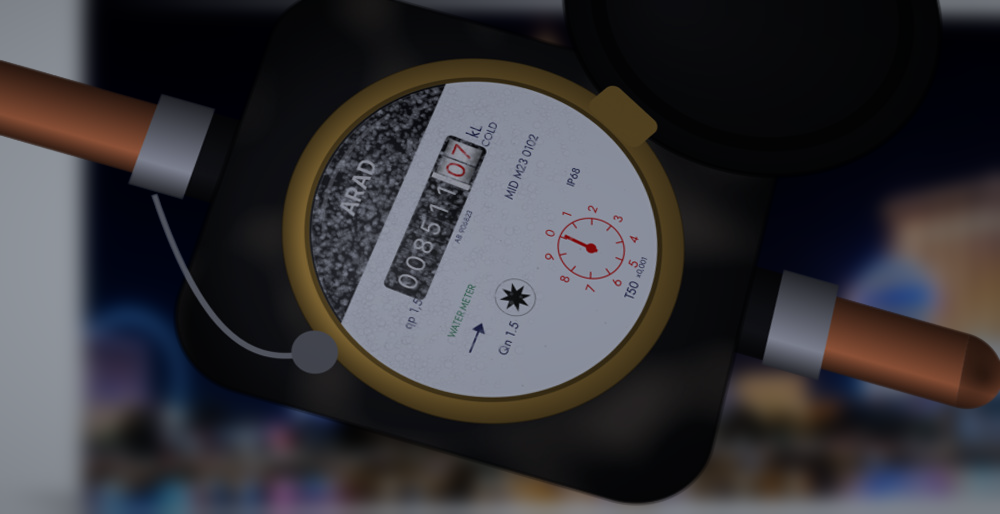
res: {"value": 8511.070, "unit": "kL"}
